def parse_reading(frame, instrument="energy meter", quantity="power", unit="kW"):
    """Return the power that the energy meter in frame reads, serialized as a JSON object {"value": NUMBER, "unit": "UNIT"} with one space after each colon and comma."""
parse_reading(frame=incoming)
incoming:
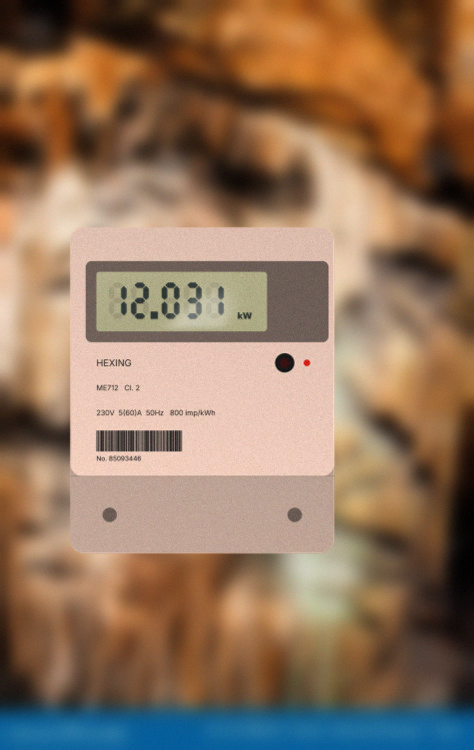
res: {"value": 12.031, "unit": "kW"}
